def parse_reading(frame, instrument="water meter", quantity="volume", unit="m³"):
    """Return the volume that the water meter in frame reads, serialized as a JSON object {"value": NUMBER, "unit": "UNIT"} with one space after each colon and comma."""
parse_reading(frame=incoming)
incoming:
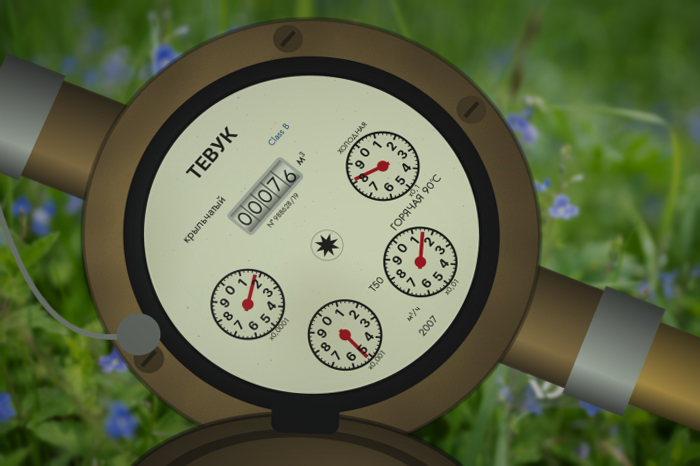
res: {"value": 75.8151, "unit": "m³"}
